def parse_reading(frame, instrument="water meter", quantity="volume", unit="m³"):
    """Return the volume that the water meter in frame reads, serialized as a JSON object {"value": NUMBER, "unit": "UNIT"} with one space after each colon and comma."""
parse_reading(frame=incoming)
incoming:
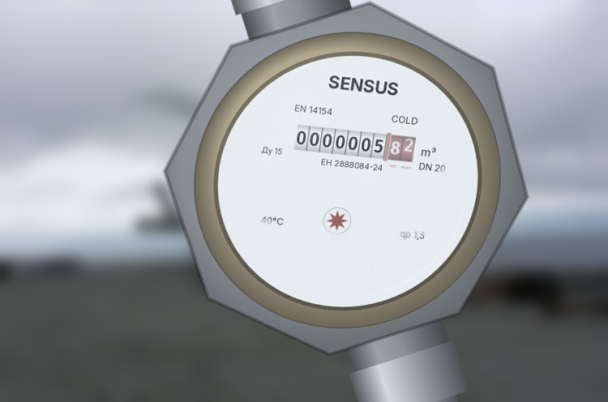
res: {"value": 5.82, "unit": "m³"}
